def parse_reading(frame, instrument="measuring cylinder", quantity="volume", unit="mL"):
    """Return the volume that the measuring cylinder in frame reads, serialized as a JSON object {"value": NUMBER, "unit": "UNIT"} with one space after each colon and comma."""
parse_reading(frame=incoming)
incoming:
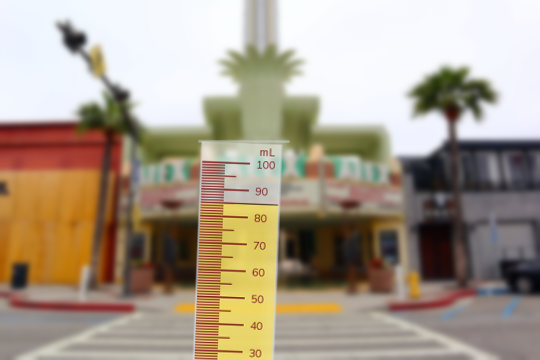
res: {"value": 85, "unit": "mL"}
